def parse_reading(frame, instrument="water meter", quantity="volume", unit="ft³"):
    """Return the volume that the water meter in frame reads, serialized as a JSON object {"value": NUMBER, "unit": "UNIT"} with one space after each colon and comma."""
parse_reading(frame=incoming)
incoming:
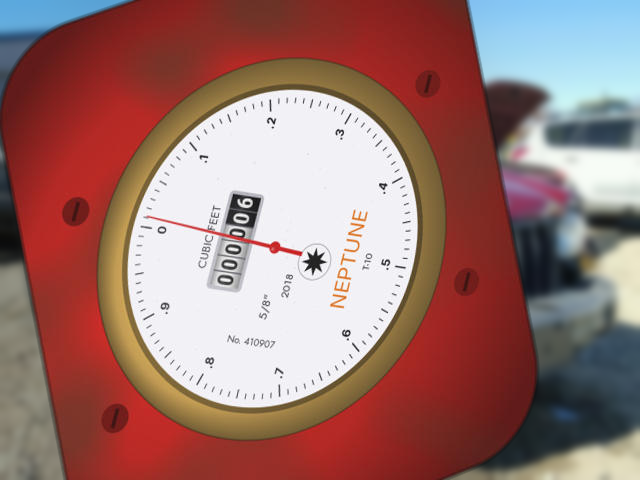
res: {"value": 6.01, "unit": "ft³"}
